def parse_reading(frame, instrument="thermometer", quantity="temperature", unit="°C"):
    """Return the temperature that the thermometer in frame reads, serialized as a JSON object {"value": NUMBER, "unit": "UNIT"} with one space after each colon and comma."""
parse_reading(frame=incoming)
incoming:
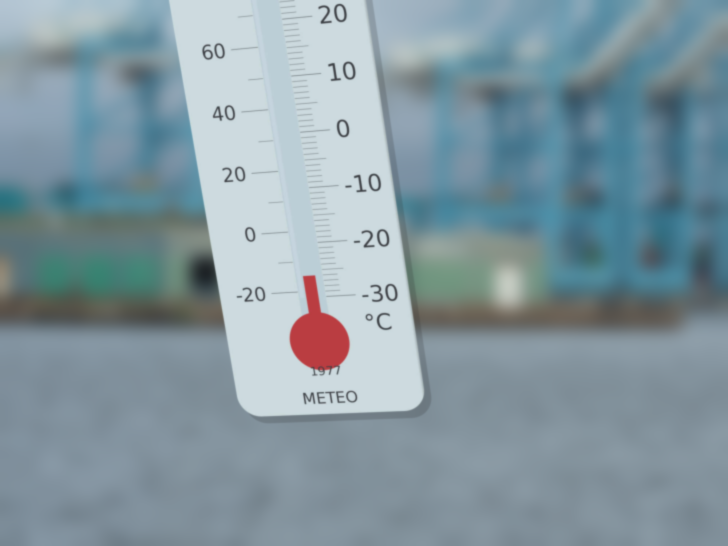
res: {"value": -26, "unit": "°C"}
